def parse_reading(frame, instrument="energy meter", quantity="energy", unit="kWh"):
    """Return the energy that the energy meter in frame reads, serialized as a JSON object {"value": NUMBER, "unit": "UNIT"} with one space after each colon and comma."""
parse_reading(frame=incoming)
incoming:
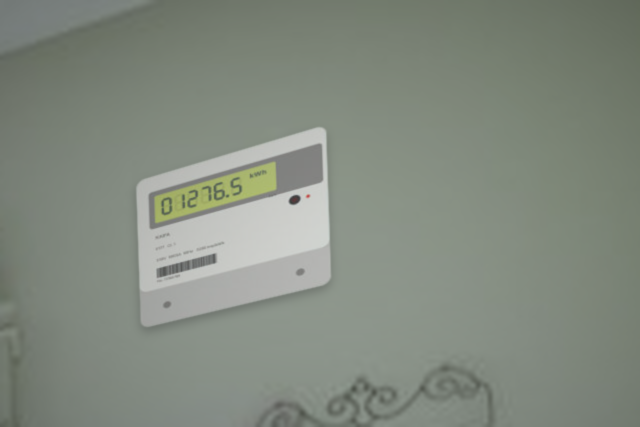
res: {"value": 1276.5, "unit": "kWh"}
